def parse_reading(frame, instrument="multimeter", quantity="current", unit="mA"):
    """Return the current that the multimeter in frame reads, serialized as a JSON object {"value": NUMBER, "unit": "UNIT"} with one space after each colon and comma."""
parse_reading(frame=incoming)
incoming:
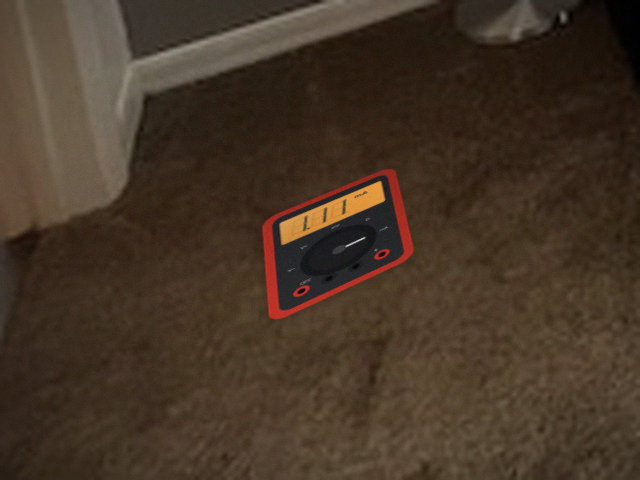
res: {"value": 1.11, "unit": "mA"}
